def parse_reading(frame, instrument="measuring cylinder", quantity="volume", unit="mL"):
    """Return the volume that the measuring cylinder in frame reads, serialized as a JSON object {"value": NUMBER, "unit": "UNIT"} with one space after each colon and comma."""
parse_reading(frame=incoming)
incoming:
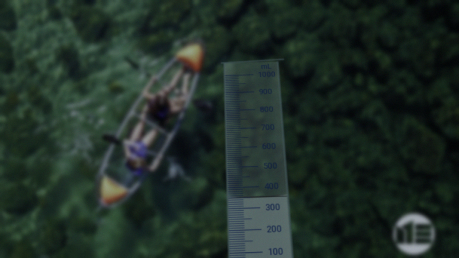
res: {"value": 350, "unit": "mL"}
